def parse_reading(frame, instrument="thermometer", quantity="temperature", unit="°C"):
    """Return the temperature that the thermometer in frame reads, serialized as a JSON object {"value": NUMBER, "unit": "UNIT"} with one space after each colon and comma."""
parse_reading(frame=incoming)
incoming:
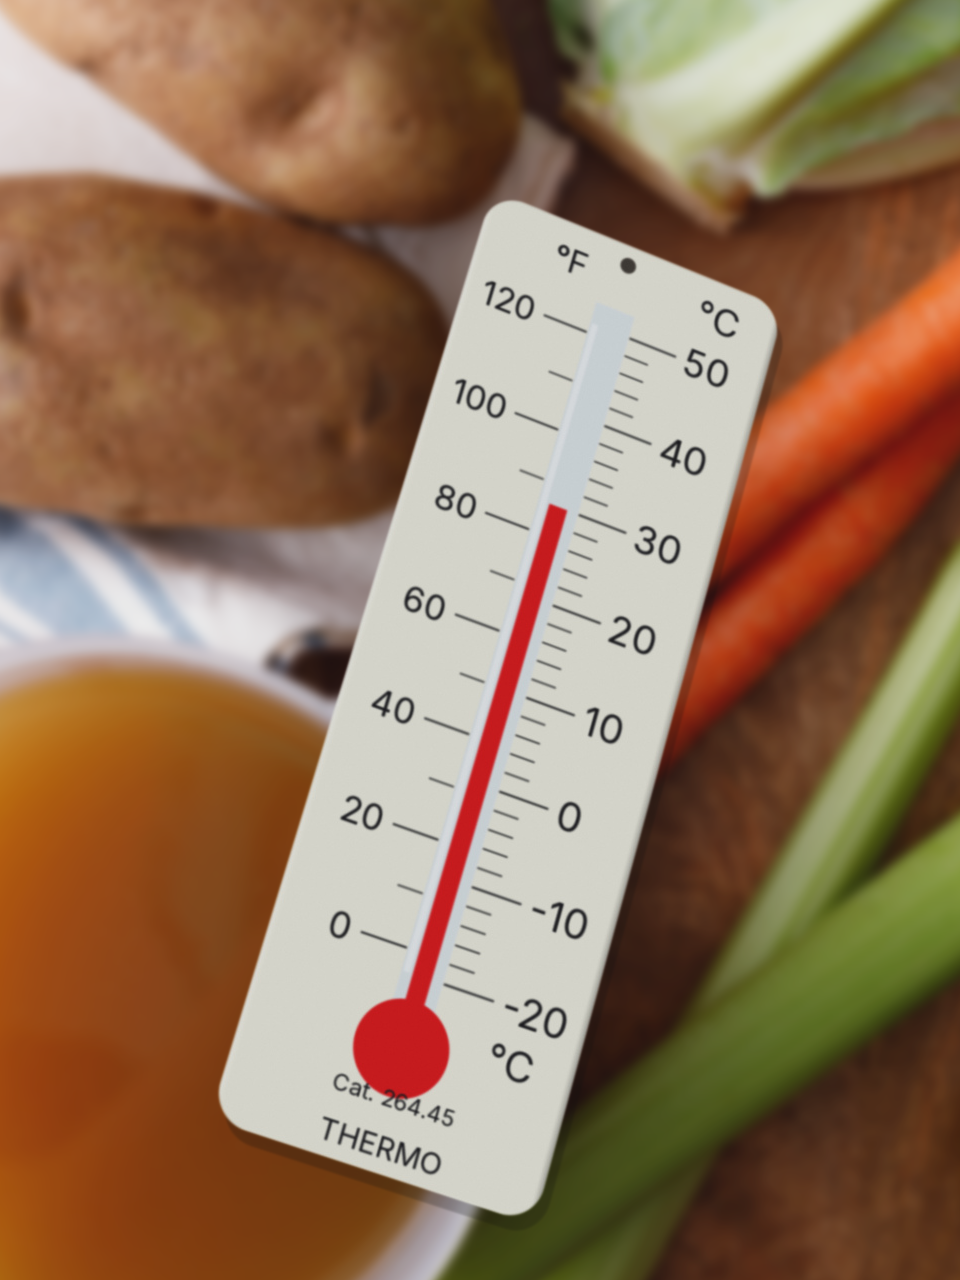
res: {"value": 30, "unit": "°C"}
